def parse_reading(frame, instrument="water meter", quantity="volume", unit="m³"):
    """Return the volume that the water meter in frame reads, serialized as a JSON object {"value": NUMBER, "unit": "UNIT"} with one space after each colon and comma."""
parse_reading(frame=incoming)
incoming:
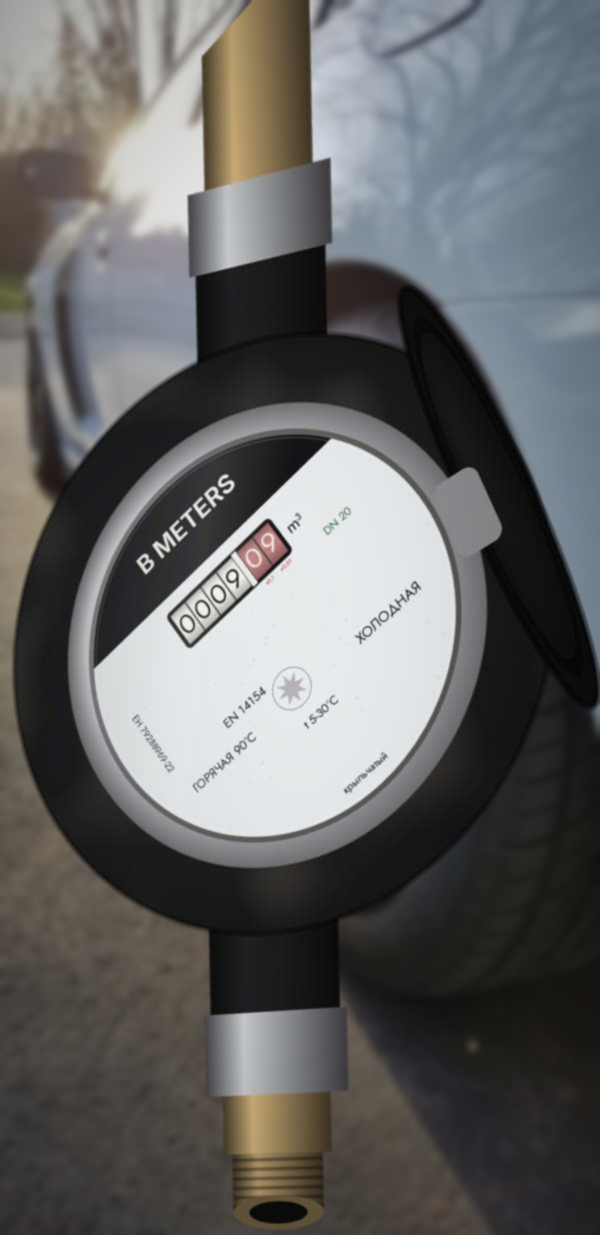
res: {"value": 9.09, "unit": "m³"}
